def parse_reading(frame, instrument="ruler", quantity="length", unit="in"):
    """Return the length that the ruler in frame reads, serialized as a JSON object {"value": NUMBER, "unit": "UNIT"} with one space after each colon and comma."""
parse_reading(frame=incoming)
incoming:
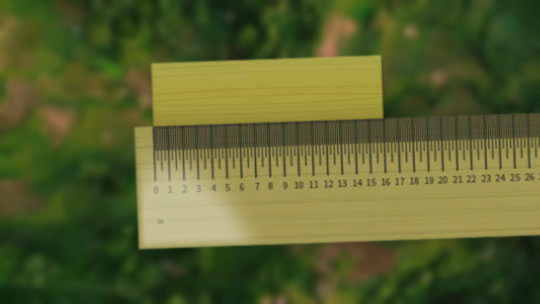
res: {"value": 16, "unit": "in"}
